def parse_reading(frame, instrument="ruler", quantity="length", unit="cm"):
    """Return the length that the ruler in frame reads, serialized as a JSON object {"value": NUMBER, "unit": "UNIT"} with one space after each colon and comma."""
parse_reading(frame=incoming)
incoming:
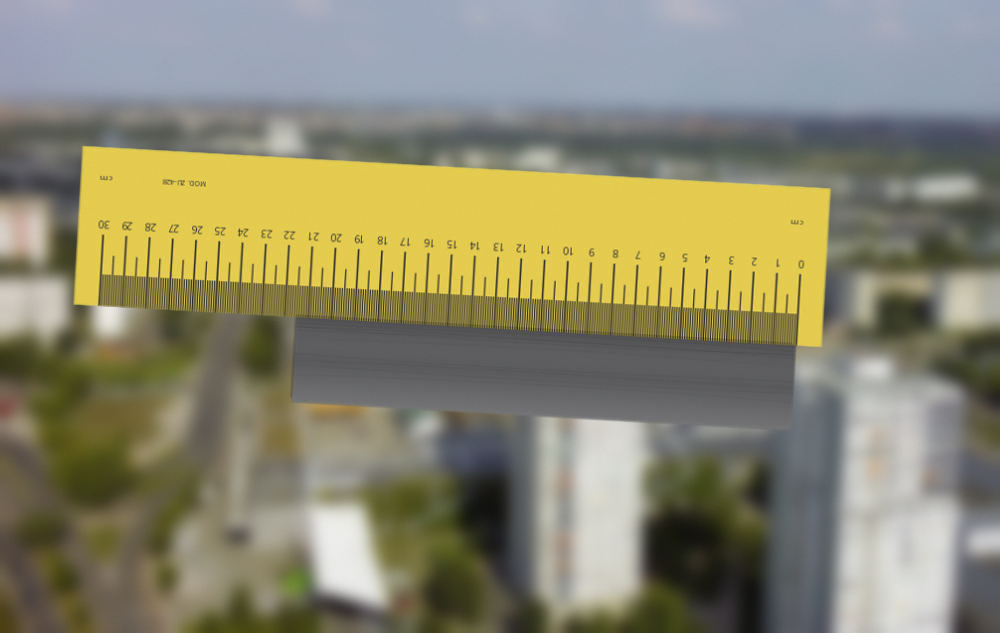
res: {"value": 21.5, "unit": "cm"}
